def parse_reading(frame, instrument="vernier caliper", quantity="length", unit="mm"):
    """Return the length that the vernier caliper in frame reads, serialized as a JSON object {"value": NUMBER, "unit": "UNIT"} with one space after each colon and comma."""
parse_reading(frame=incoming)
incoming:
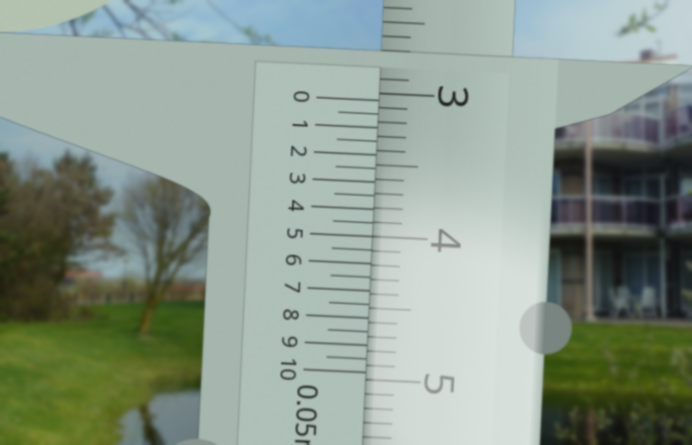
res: {"value": 30.5, "unit": "mm"}
